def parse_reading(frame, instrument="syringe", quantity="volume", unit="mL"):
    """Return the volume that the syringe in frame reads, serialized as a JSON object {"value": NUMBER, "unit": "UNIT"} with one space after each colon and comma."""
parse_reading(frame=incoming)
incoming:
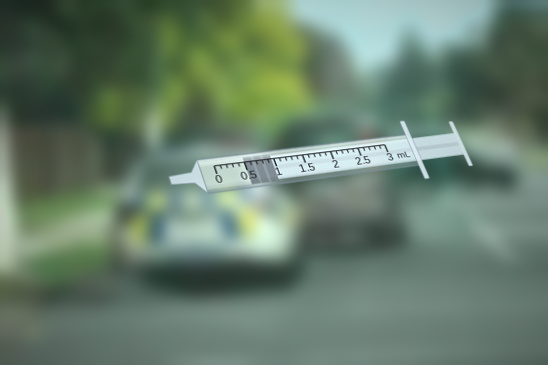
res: {"value": 0.5, "unit": "mL"}
